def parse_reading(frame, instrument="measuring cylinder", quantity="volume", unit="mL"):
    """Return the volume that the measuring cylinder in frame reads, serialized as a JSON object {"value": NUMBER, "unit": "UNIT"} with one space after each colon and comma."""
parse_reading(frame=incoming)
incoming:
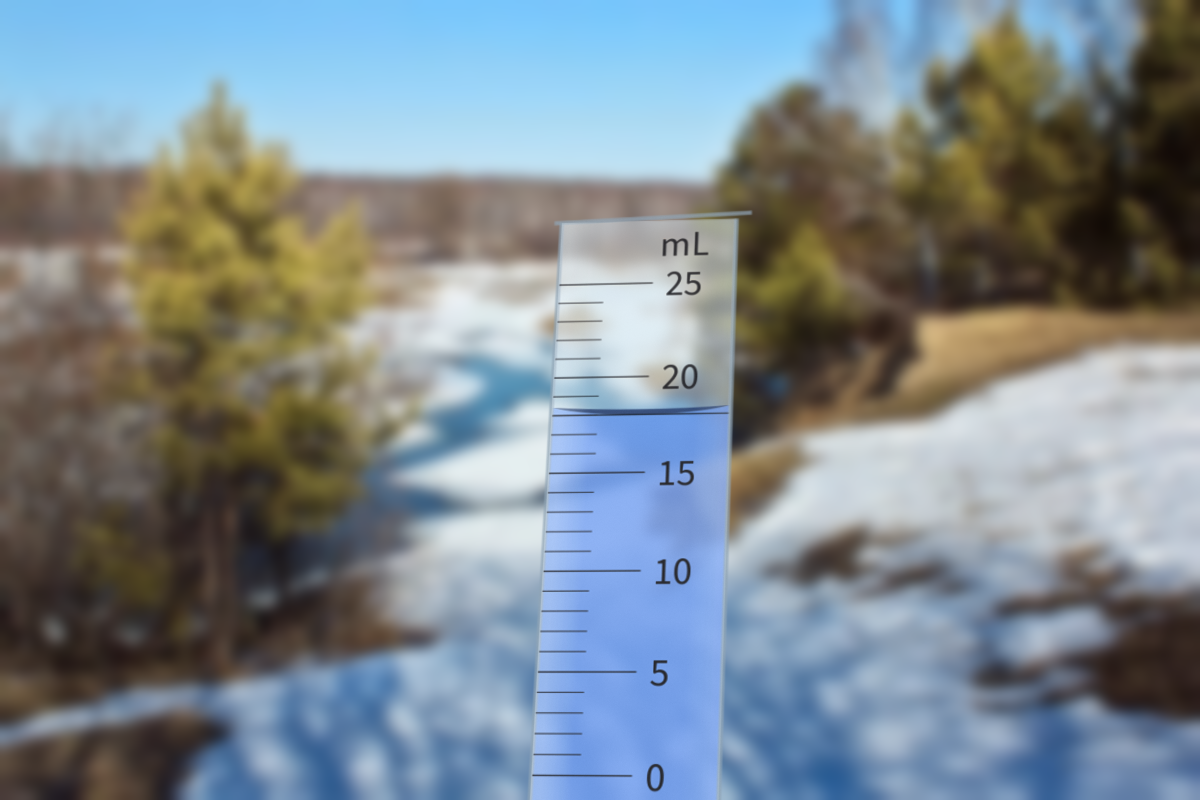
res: {"value": 18, "unit": "mL"}
